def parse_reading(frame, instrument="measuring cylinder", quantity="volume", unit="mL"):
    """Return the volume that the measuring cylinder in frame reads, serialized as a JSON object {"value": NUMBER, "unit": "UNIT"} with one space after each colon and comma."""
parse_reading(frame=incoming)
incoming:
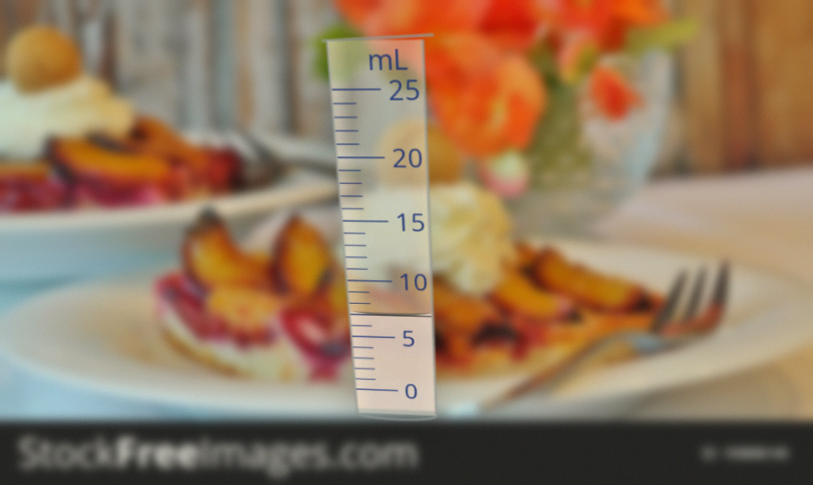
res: {"value": 7, "unit": "mL"}
